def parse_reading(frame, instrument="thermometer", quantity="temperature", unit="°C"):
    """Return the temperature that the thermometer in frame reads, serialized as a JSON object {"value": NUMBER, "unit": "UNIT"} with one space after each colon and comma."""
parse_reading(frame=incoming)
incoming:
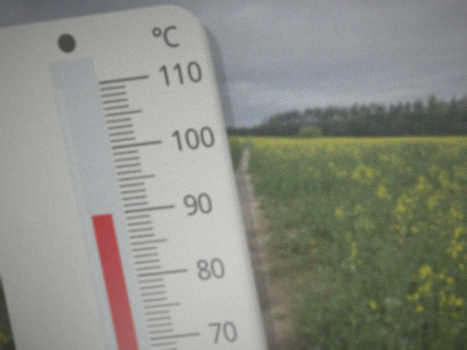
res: {"value": 90, "unit": "°C"}
